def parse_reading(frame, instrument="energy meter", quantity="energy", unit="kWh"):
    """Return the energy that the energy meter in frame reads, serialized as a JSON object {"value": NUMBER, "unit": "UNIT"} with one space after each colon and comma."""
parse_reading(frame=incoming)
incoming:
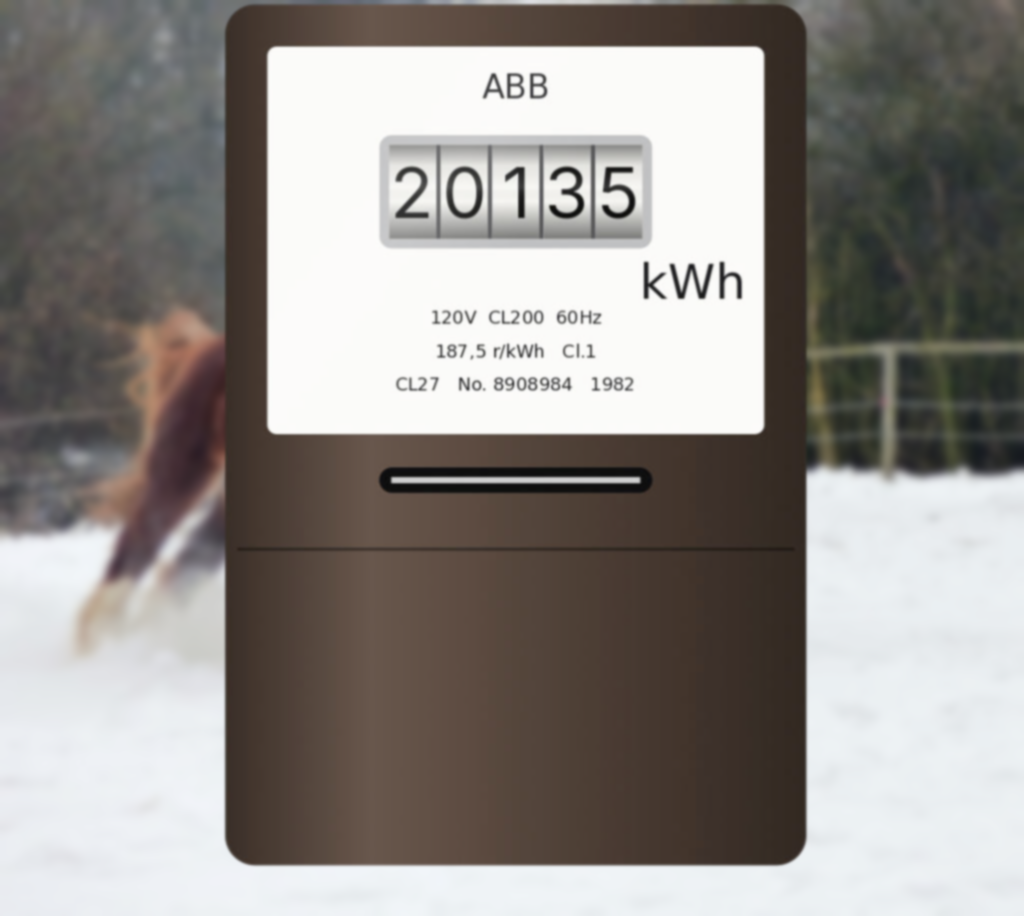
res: {"value": 20135, "unit": "kWh"}
